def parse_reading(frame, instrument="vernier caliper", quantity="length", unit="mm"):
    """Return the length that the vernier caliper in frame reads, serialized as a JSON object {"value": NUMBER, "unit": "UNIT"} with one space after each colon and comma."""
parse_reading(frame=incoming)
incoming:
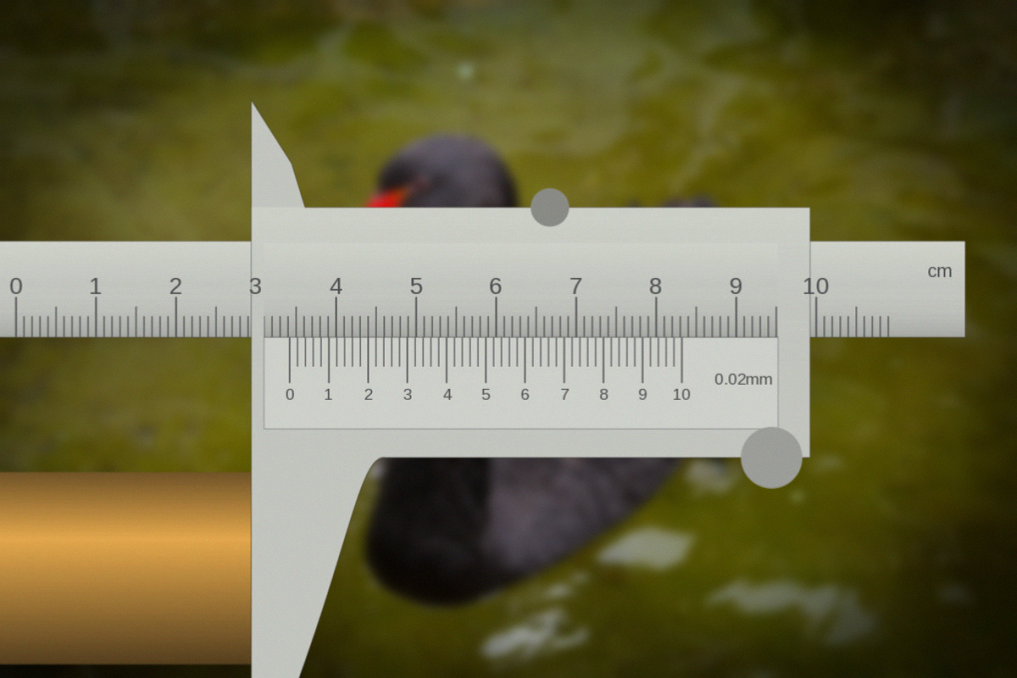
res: {"value": 34.2, "unit": "mm"}
